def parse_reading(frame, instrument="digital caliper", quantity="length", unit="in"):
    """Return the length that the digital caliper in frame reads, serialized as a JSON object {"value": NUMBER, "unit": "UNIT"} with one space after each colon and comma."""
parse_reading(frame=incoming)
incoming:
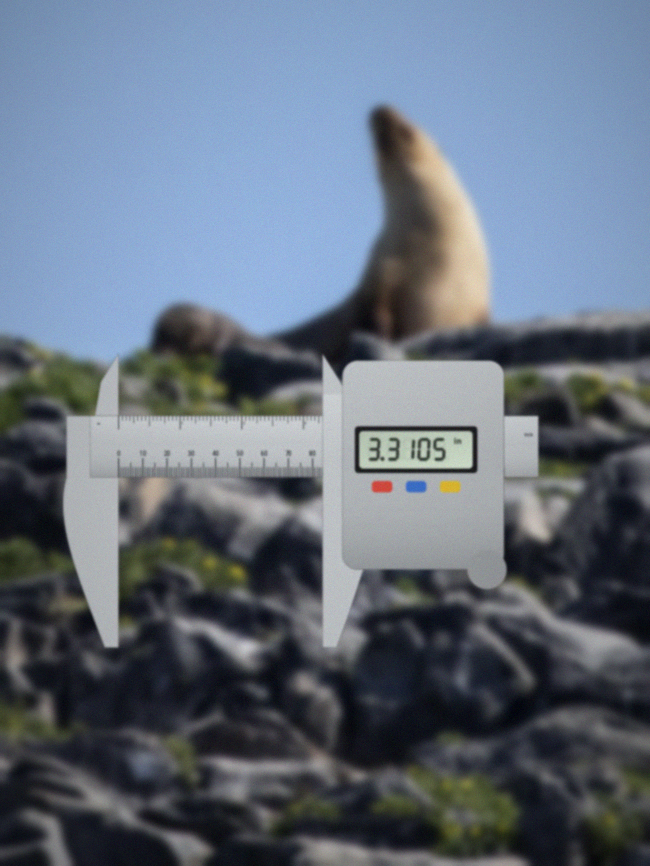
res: {"value": 3.3105, "unit": "in"}
